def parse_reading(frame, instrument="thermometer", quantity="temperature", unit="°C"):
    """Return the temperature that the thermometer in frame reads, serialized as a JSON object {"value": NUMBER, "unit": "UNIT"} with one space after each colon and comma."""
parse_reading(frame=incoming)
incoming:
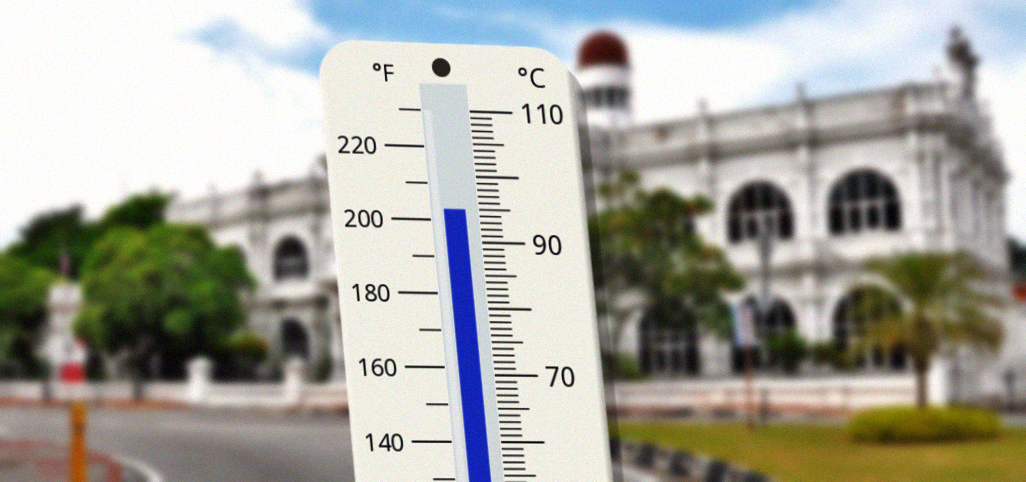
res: {"value": 95, "unit": "°C"}
